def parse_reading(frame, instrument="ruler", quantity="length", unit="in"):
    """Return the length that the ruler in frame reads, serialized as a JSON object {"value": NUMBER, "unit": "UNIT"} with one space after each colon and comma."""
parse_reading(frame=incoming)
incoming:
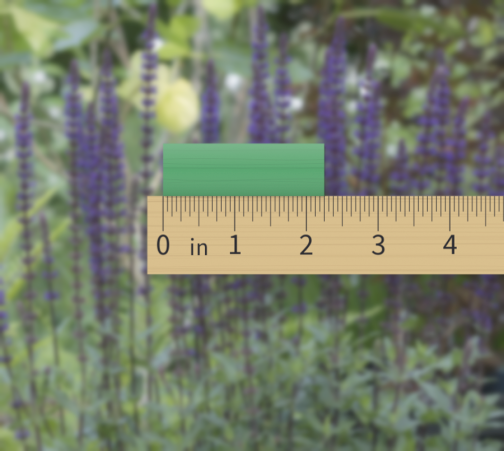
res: {"value": 2.25, "unit": "in"}
